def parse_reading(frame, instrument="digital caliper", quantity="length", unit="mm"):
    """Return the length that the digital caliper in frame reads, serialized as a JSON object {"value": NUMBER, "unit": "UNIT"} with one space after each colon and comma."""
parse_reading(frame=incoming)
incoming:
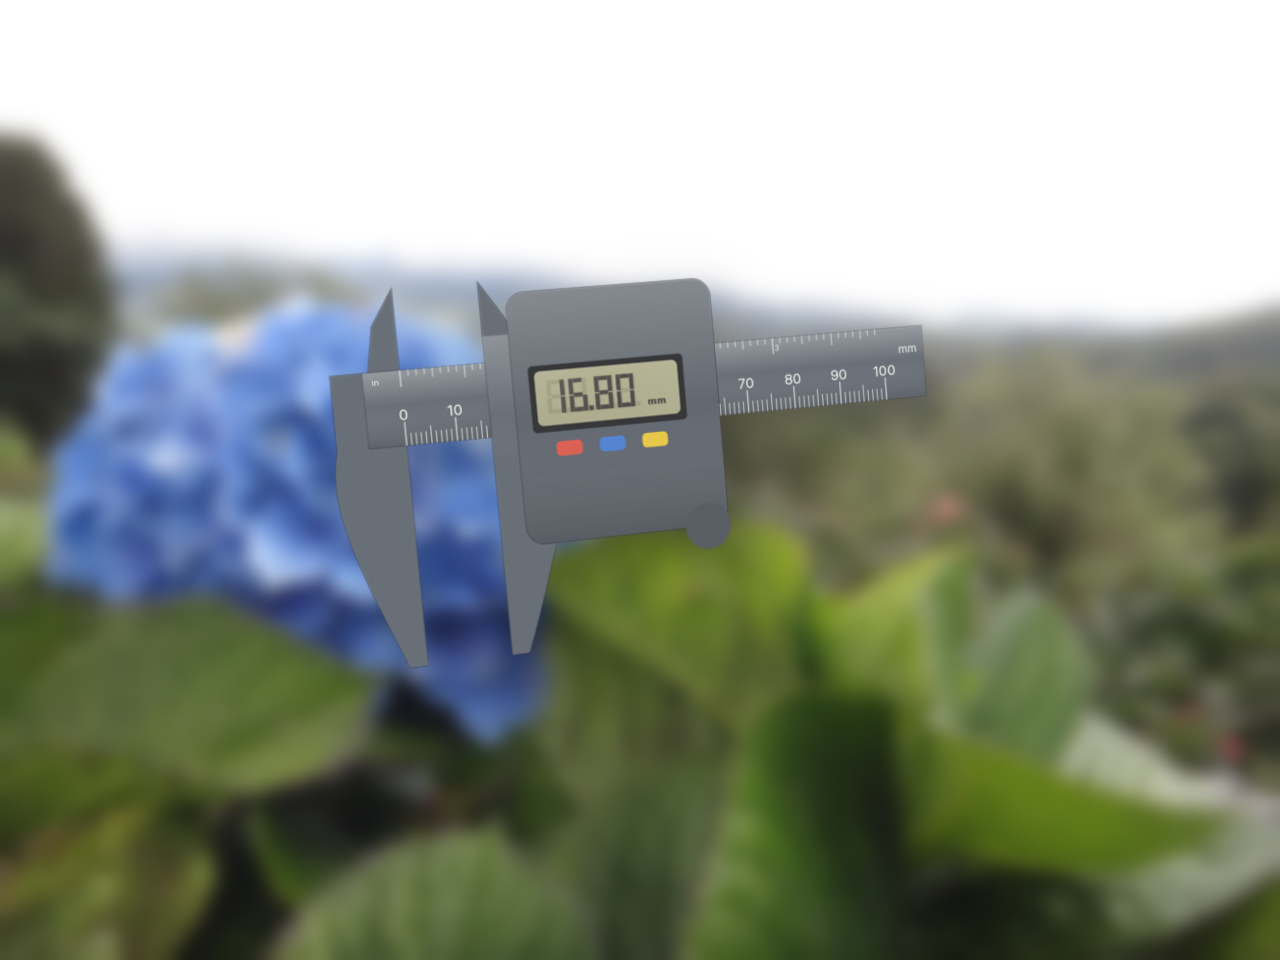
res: {"value": 16.80, "unit": "mm"}
